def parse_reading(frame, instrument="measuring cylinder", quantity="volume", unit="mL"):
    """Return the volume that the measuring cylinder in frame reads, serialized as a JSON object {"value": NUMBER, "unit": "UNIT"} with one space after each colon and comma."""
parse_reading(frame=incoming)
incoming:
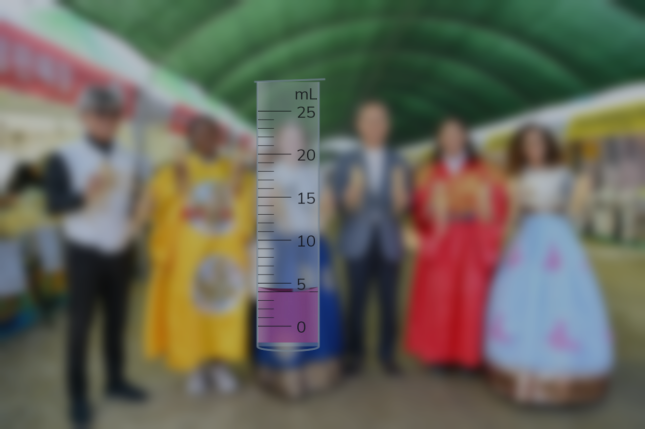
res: {"value": 4, "unit": "mL"}
